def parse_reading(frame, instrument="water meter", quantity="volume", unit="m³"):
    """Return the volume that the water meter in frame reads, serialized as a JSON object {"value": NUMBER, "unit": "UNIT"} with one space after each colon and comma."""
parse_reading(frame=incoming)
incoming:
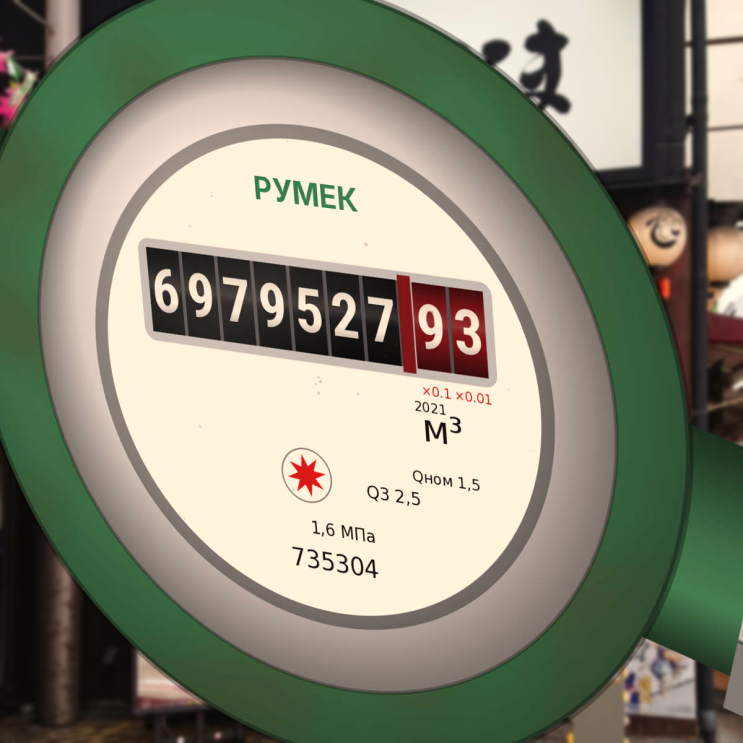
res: {"value": 6979527.93, "unit": "m³"}
